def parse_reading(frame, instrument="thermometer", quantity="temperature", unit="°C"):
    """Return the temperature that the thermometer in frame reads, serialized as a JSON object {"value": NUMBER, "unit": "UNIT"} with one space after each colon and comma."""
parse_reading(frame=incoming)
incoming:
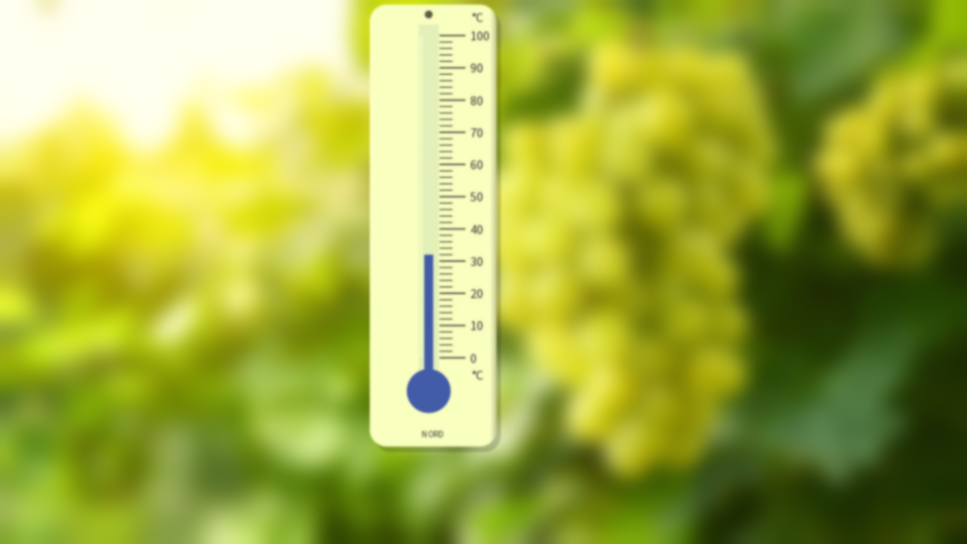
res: {"value": 32, "unit": "°C"}
